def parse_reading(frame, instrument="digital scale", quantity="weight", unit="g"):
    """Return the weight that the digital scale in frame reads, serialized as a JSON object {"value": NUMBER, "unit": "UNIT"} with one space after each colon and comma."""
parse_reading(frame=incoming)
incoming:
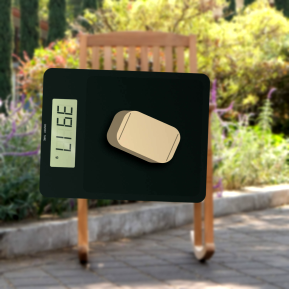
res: {"value": 3917, "unit": "g"}
